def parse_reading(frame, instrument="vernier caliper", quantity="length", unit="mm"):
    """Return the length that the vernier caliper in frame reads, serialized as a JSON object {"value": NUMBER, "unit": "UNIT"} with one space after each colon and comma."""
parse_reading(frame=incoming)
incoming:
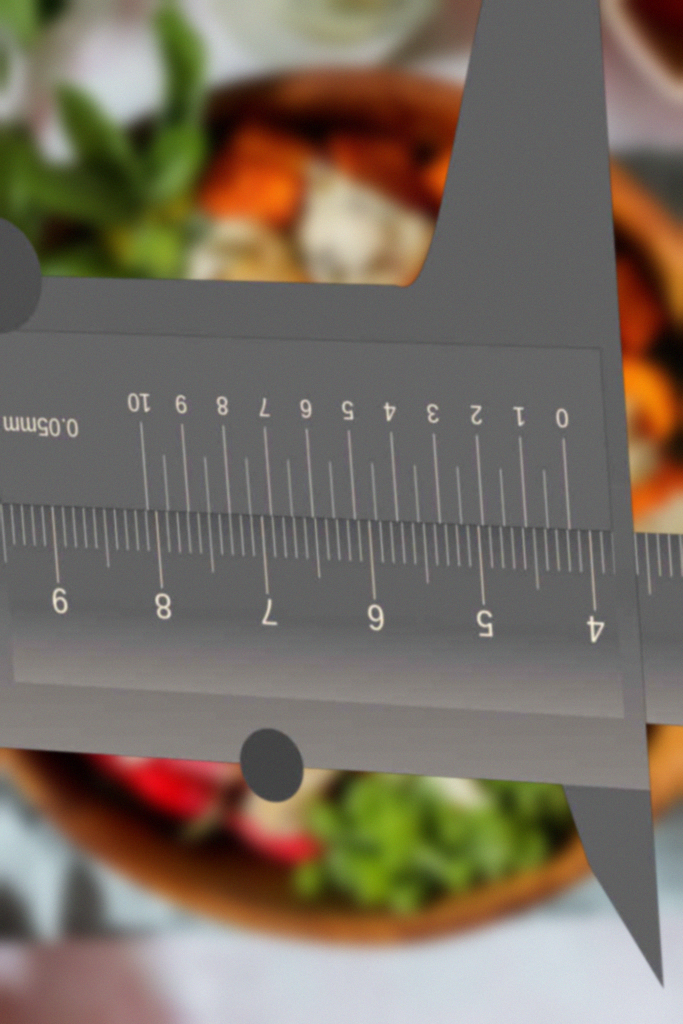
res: {"value": 41.8, "unit": "mm"}
